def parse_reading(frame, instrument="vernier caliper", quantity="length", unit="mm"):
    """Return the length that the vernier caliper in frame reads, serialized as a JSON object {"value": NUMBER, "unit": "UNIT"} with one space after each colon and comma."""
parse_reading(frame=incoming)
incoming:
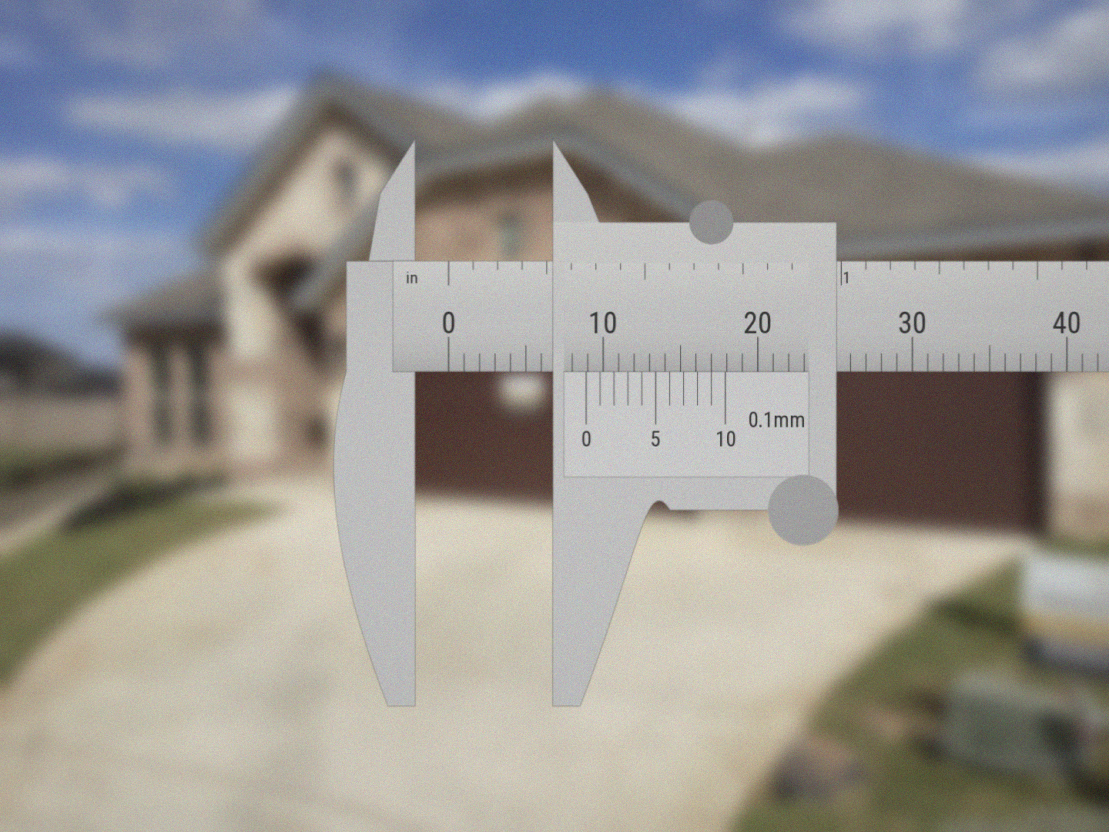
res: {"value": 8.9, "unit": "mm"}
